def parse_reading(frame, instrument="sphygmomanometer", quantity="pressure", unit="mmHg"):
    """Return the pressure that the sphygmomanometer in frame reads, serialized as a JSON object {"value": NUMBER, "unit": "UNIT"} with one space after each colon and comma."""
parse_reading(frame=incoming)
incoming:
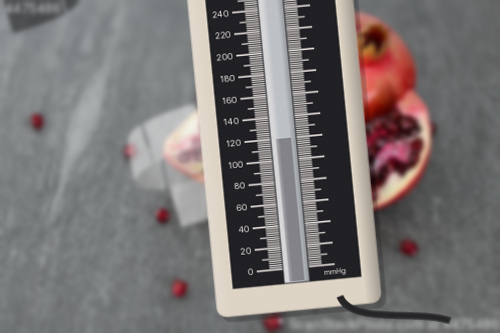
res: {"value": 120, "unit": "mmHg"}
